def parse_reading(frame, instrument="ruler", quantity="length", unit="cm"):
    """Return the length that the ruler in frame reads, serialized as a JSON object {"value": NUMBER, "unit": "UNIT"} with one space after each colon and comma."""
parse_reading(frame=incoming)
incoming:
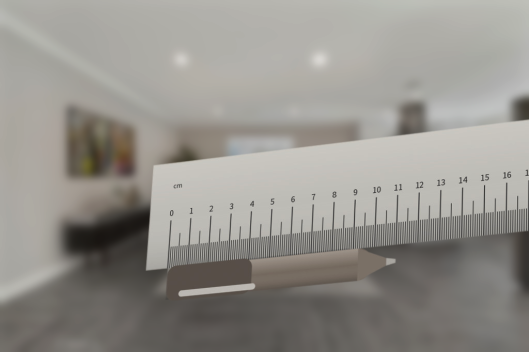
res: {"value": 11, "unit": "cm"}
